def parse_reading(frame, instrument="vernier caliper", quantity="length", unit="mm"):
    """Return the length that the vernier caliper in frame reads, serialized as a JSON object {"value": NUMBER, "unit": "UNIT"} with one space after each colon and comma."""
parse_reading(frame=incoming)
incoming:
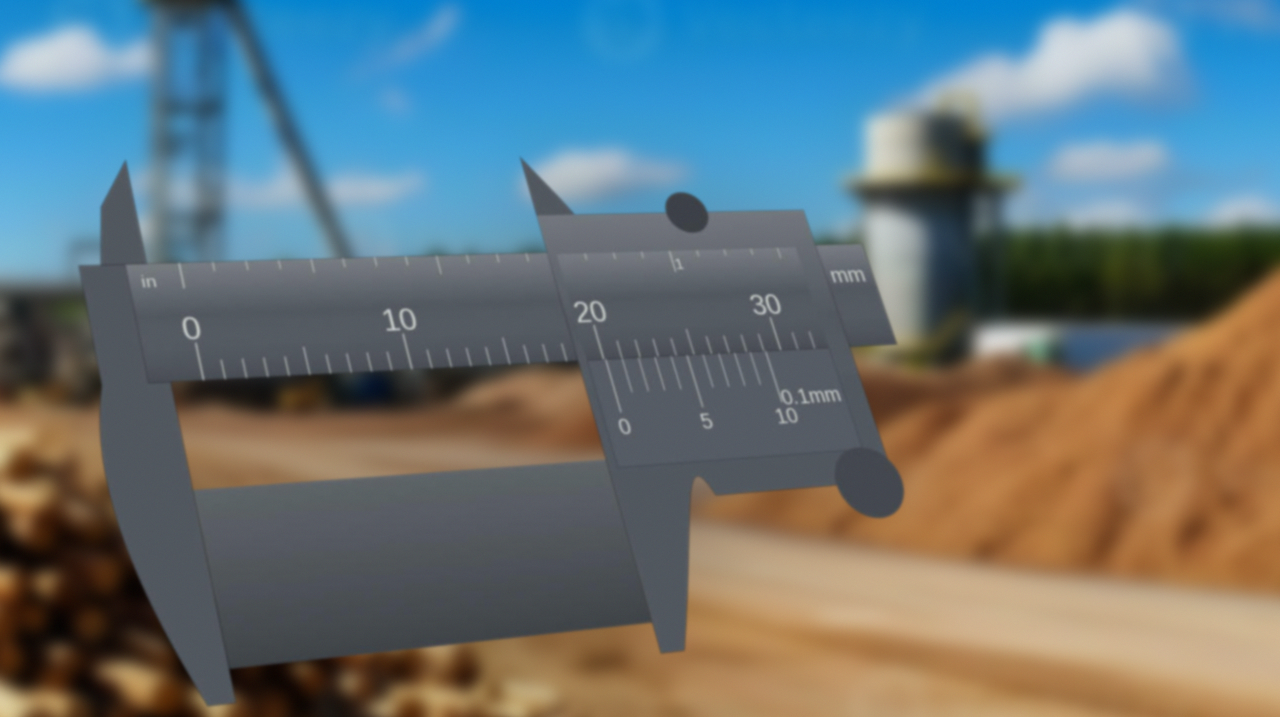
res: {"value": 20.1, "unit": "mm"}
